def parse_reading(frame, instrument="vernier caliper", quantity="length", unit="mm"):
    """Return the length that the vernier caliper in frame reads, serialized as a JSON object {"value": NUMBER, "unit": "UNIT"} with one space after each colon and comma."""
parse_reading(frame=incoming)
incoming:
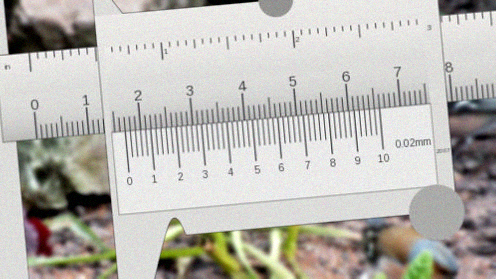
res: {"value": 17.0, "unit": "mm"}
